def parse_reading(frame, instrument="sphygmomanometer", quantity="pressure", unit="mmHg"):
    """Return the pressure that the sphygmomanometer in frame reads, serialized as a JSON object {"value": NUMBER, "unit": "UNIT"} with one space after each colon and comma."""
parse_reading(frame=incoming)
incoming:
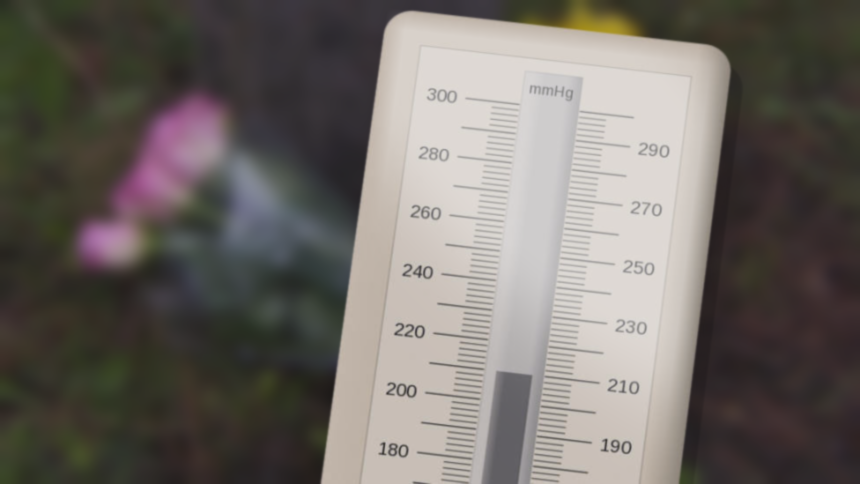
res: {"value": 210, "unit": "mmHg"}
